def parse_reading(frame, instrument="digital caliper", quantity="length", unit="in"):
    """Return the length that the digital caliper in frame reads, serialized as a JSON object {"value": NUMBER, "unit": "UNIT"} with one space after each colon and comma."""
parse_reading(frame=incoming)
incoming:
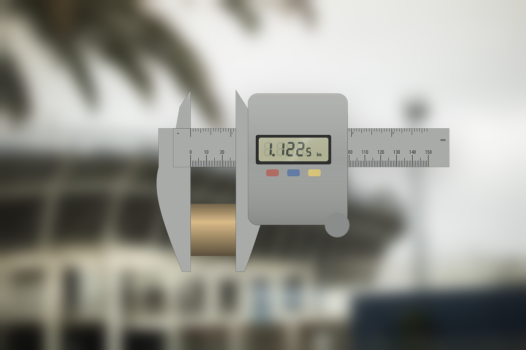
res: {"value": 1.1225, "unit": "in"}
